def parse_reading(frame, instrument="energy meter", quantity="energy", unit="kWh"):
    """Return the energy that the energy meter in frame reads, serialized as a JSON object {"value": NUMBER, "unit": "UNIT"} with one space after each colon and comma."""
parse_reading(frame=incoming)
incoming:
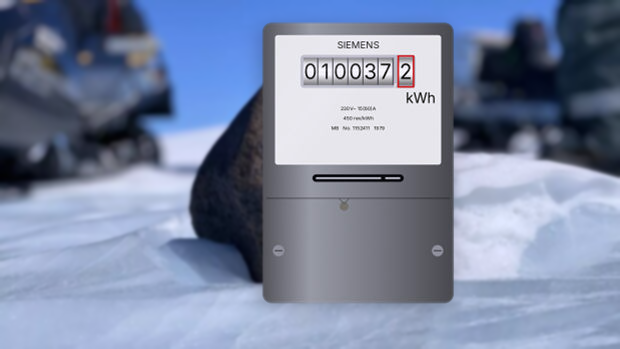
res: {"value": 10037.2, "unit": "kWh"}
